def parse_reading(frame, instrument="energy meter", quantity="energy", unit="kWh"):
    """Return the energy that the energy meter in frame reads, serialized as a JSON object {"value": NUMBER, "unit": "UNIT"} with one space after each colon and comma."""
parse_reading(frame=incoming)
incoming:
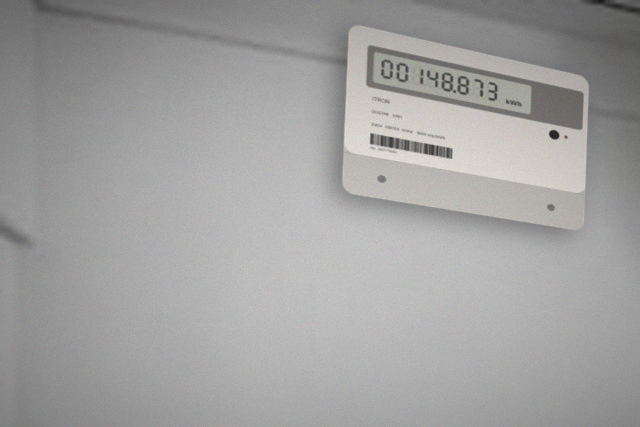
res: {"value": 148.873, "unit": "kWh"}
